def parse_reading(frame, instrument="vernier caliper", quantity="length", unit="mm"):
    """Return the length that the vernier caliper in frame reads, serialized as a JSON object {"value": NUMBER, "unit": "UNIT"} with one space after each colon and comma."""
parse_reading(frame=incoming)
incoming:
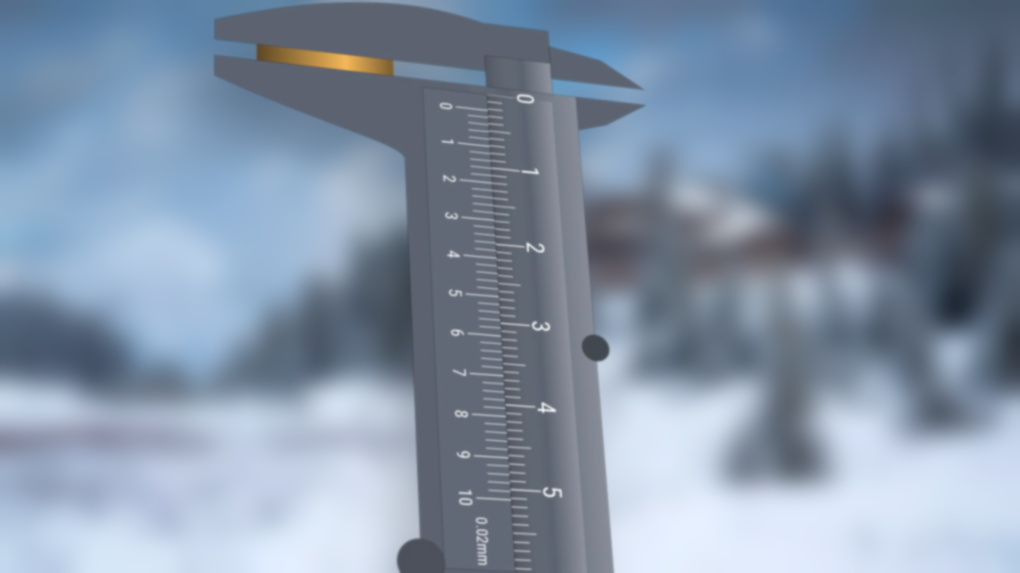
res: {"value": 2.2, "unit": "mm"}
